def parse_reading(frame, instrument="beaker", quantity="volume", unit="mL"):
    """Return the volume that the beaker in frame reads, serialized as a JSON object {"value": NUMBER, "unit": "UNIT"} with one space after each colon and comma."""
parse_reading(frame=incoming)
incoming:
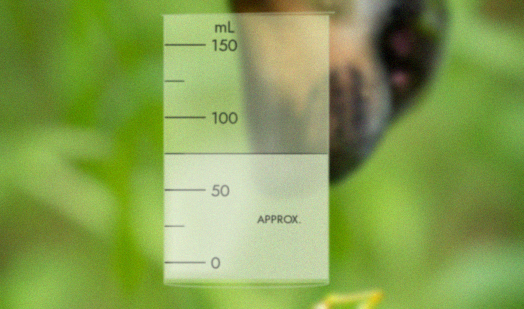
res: {"value": 75, "unit": "mL"}
